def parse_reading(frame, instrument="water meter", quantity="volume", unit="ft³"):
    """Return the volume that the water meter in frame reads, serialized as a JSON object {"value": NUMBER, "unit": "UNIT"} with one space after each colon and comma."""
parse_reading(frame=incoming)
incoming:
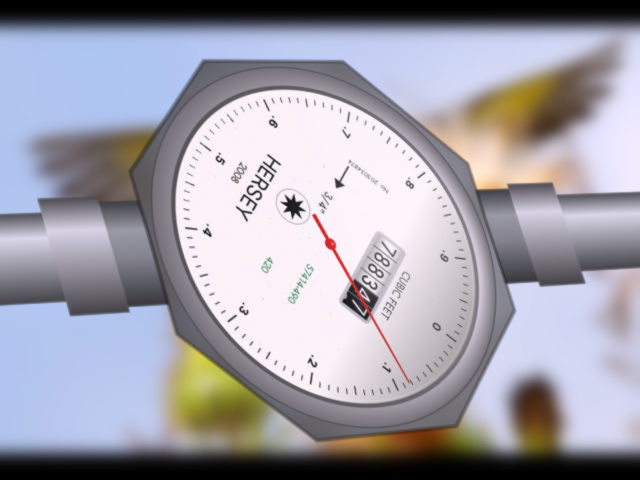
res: {"value": 788347.08, "unit": "ft³"}
